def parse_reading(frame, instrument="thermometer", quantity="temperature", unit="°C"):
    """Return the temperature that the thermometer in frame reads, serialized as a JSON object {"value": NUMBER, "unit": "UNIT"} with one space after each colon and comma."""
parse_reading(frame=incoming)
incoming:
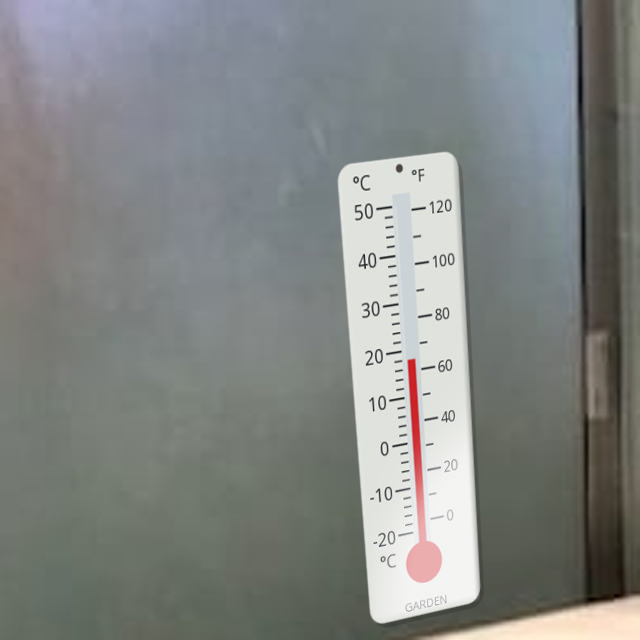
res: {"value": 18, "unit": "°C"}
